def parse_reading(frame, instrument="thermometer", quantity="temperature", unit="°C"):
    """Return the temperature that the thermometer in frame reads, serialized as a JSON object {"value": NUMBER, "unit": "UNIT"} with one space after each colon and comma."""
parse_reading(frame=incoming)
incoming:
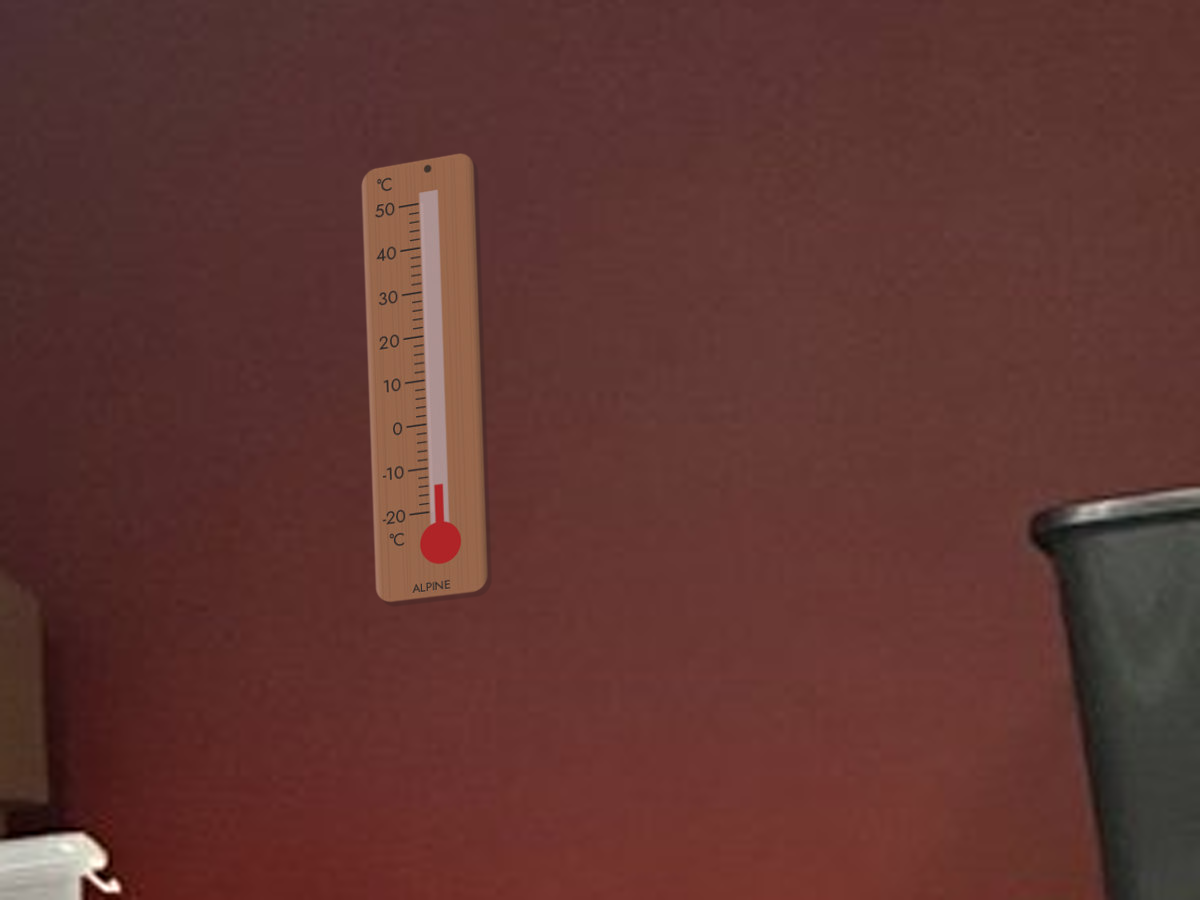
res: {"value": -14, "unit": "°C"}
